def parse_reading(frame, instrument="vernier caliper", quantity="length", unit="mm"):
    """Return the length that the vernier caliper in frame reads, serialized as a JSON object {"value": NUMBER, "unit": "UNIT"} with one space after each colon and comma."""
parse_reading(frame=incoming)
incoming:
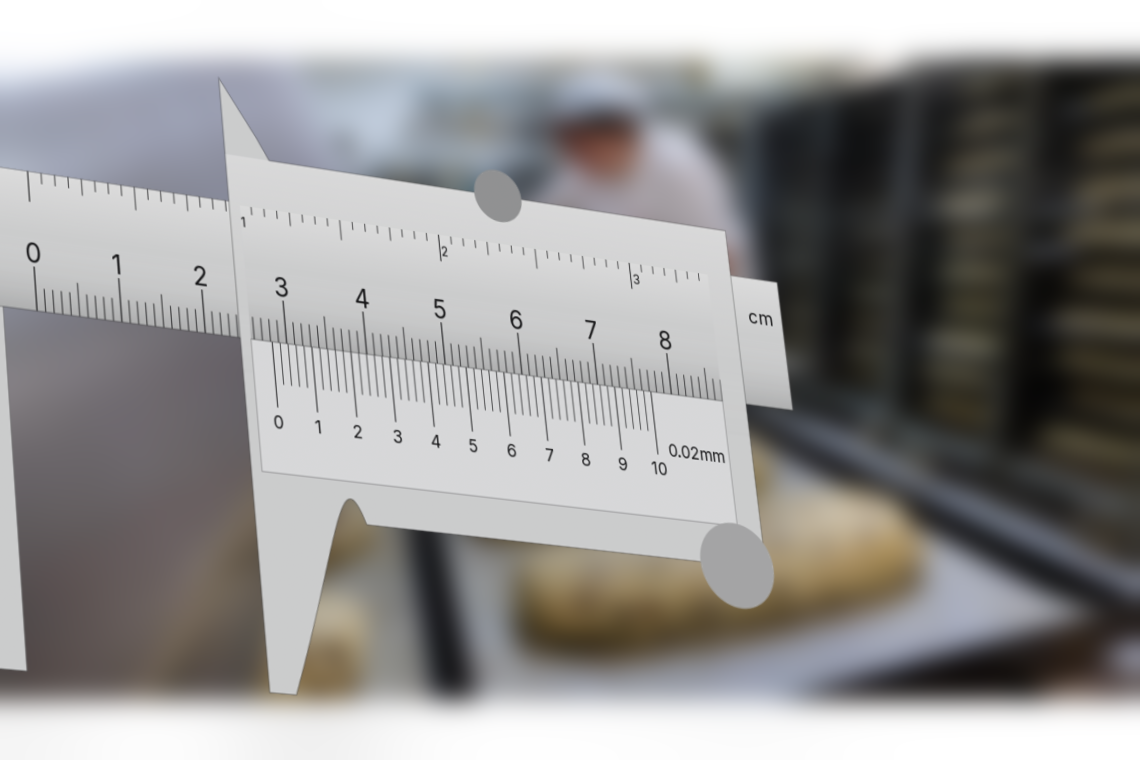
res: {"value": 28.2, "unit": "mm"}
